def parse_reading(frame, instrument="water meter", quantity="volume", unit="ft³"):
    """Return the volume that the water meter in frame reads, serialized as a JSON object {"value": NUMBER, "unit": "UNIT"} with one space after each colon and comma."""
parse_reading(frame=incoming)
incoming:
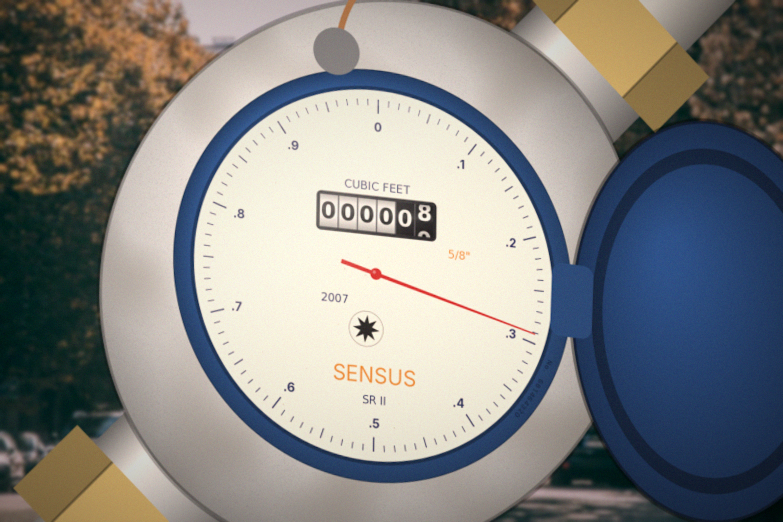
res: {"value": 8.29, "unit": "ft³"}
